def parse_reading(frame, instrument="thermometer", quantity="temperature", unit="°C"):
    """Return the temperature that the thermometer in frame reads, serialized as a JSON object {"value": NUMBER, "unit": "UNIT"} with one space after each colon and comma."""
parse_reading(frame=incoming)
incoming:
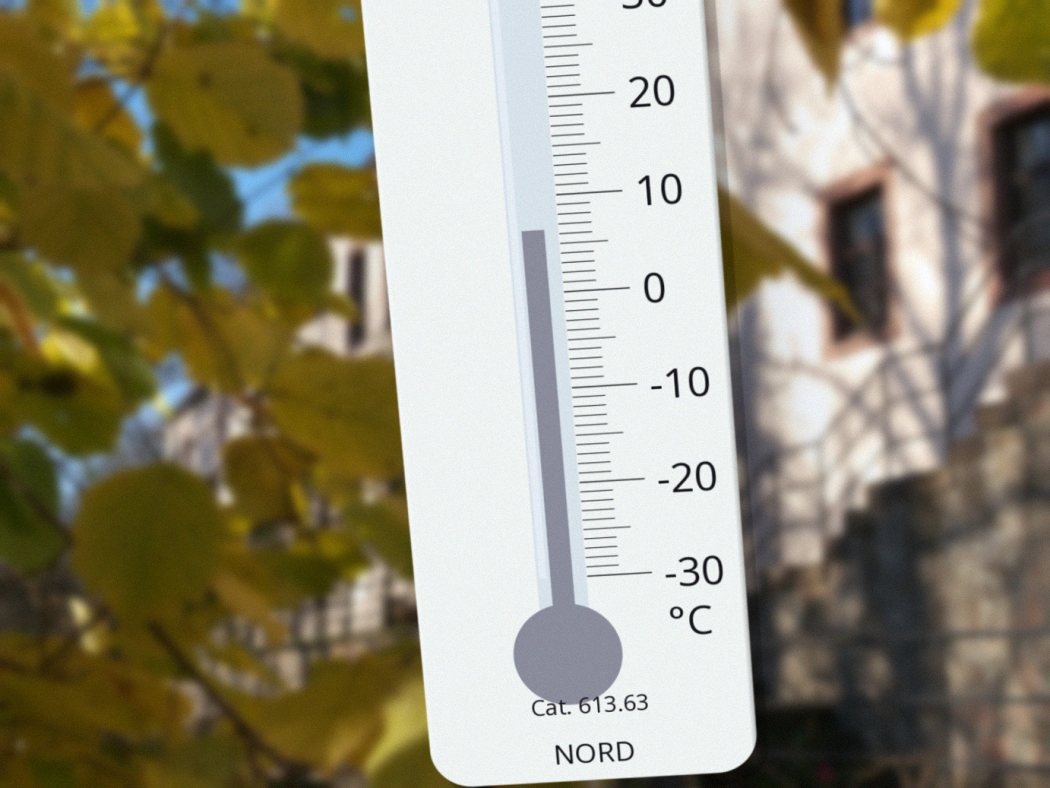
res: {"value": 6.5, "unit": "°C"}
